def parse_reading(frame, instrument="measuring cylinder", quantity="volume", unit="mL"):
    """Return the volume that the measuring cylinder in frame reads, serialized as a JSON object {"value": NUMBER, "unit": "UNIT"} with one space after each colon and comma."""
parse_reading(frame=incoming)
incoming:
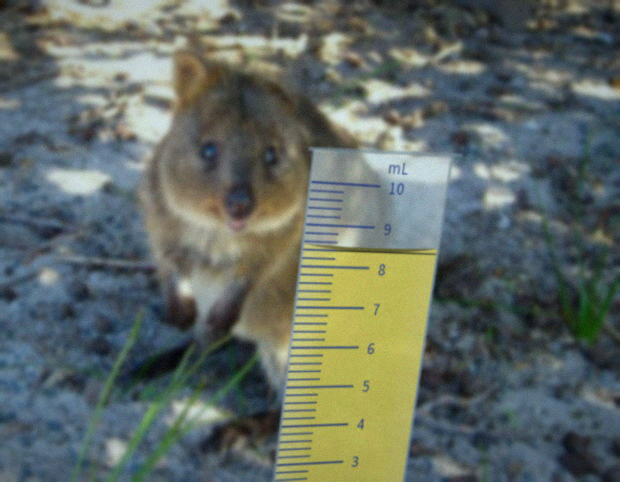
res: {"value": 8.4, "unit": "mL"}
